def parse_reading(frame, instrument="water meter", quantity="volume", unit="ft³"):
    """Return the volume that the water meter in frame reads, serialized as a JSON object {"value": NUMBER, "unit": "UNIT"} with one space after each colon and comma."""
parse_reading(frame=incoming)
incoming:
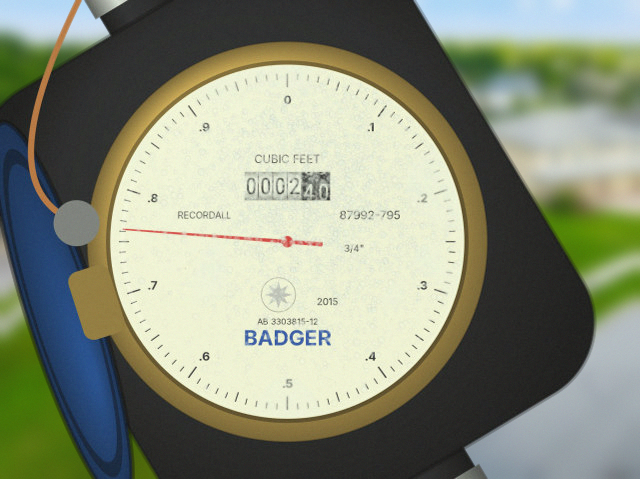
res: {"value": 239.76, "unit": "ft³"}
